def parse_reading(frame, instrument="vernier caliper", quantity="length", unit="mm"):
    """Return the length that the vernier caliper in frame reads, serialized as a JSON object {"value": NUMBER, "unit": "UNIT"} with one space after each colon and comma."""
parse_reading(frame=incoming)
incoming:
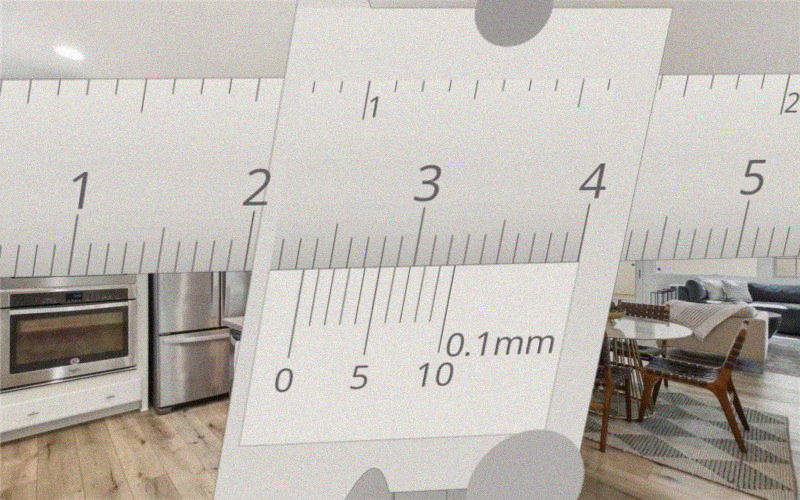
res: {"value": 23.5, "unit": "mm"}
